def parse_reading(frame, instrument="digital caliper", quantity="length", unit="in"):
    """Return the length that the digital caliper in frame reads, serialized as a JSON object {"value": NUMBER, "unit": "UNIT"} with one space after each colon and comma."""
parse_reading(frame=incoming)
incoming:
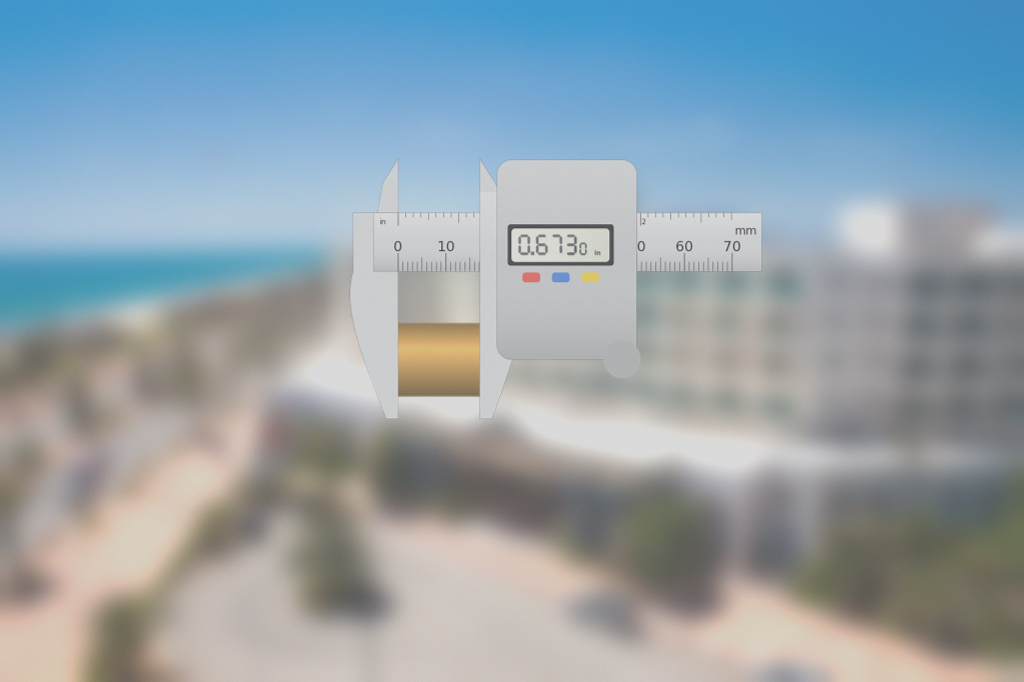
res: {"value": 0.6730, "unit": "in"}
